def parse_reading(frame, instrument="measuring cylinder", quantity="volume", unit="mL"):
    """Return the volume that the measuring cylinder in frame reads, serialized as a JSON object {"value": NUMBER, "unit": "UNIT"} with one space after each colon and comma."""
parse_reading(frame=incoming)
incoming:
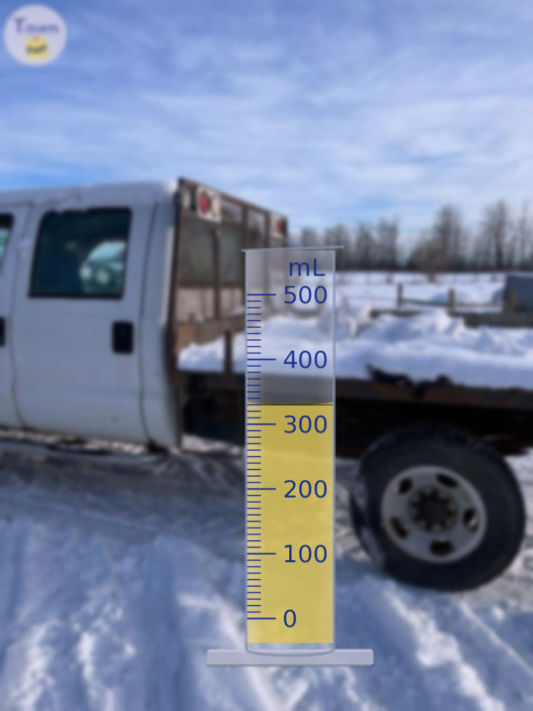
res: {"value": 330, "unit": "mL"}
